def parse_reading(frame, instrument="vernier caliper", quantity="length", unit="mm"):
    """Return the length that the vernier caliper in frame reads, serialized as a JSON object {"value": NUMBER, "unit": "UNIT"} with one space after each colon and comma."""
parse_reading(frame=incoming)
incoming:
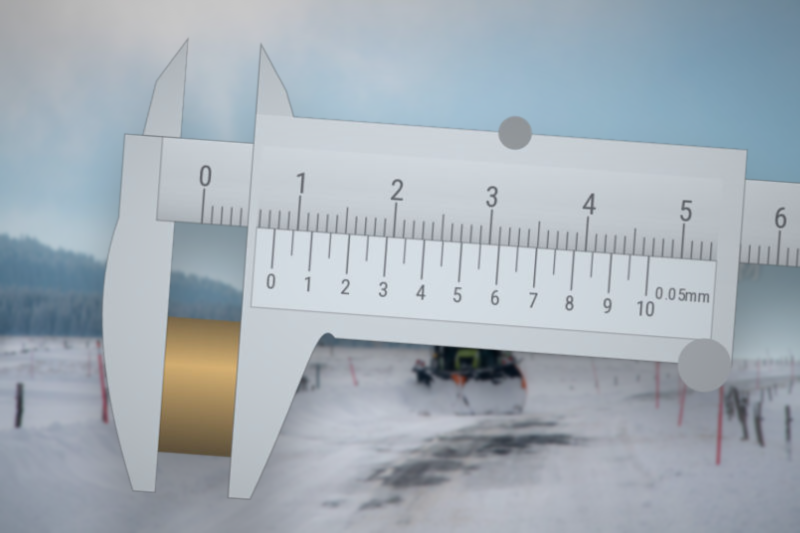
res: {"value": 7.6, "unit": "mm"}
